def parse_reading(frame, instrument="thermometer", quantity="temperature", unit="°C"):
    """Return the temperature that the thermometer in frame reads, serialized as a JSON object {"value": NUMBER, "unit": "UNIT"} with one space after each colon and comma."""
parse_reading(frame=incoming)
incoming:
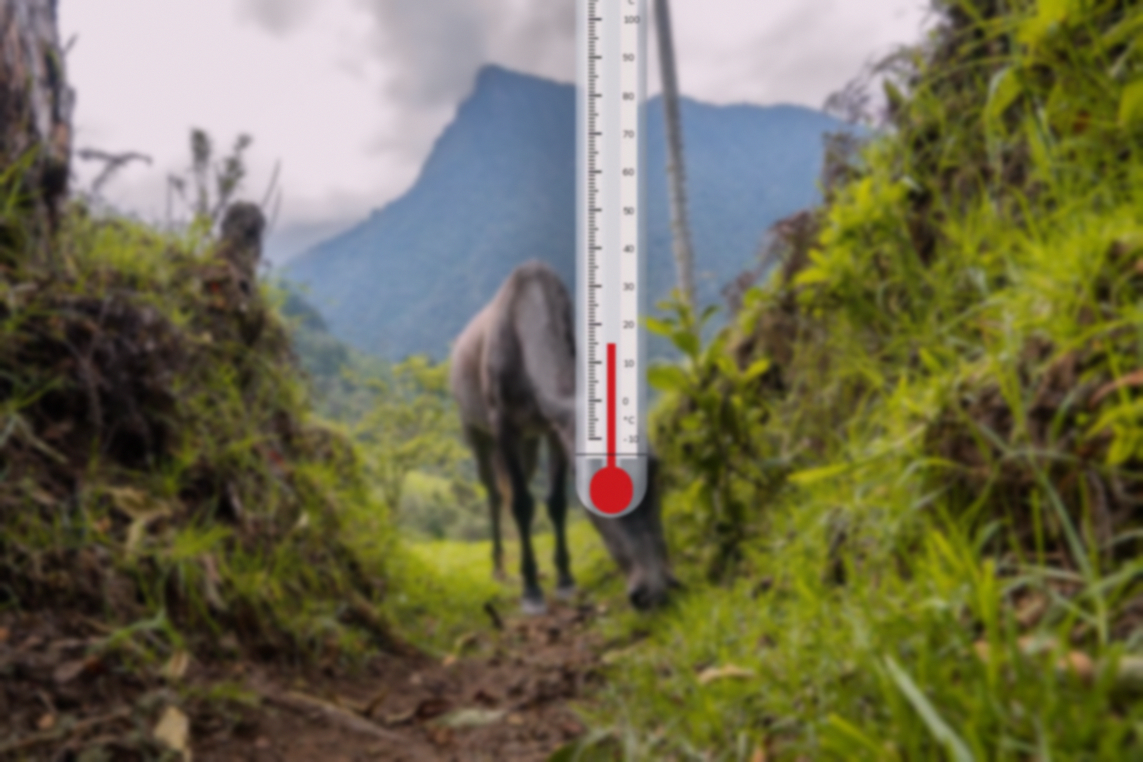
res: {"value": 15, "unit": "°C"}
